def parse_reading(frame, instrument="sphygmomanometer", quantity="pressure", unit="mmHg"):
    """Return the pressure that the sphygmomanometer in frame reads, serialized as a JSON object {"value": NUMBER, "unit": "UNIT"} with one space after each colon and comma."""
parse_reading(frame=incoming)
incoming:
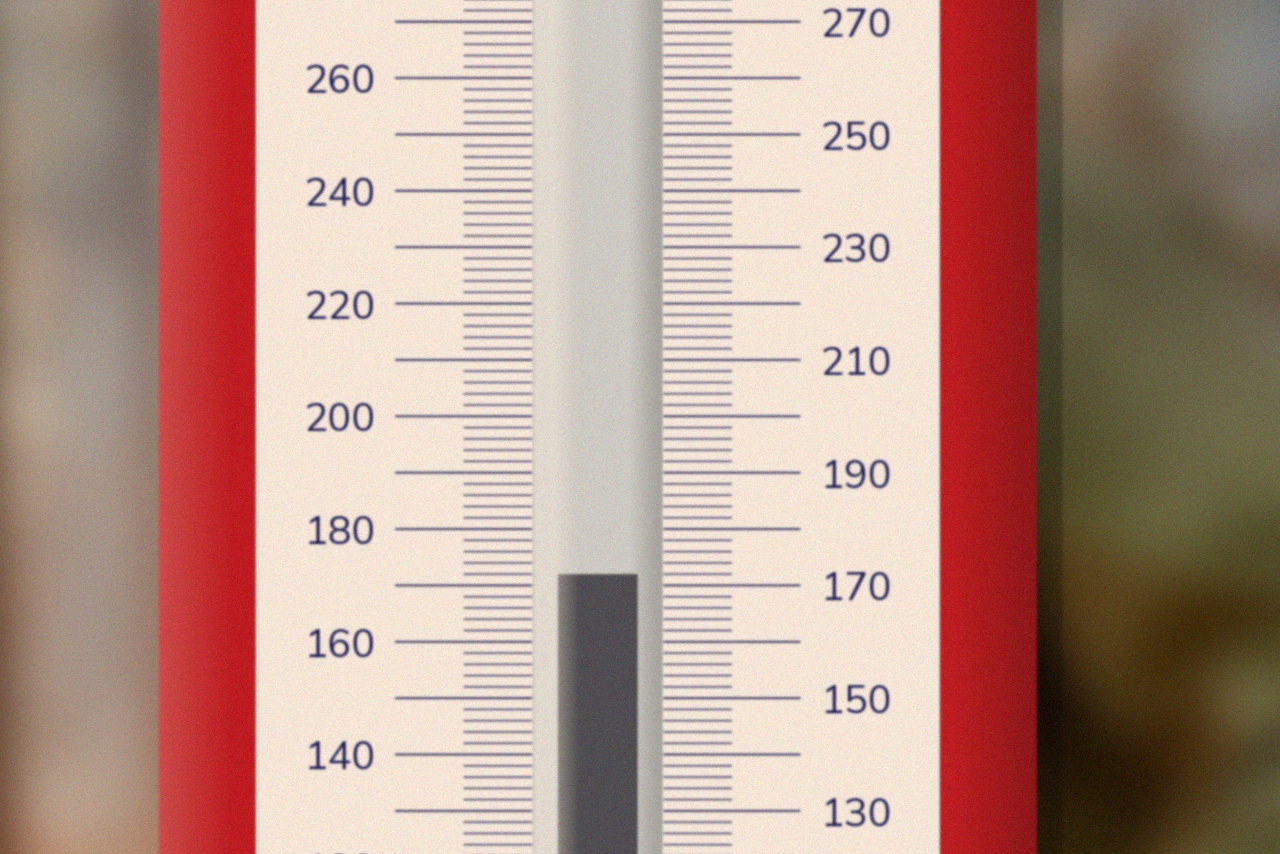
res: {"value": 172, "unit": "mmHg"}
